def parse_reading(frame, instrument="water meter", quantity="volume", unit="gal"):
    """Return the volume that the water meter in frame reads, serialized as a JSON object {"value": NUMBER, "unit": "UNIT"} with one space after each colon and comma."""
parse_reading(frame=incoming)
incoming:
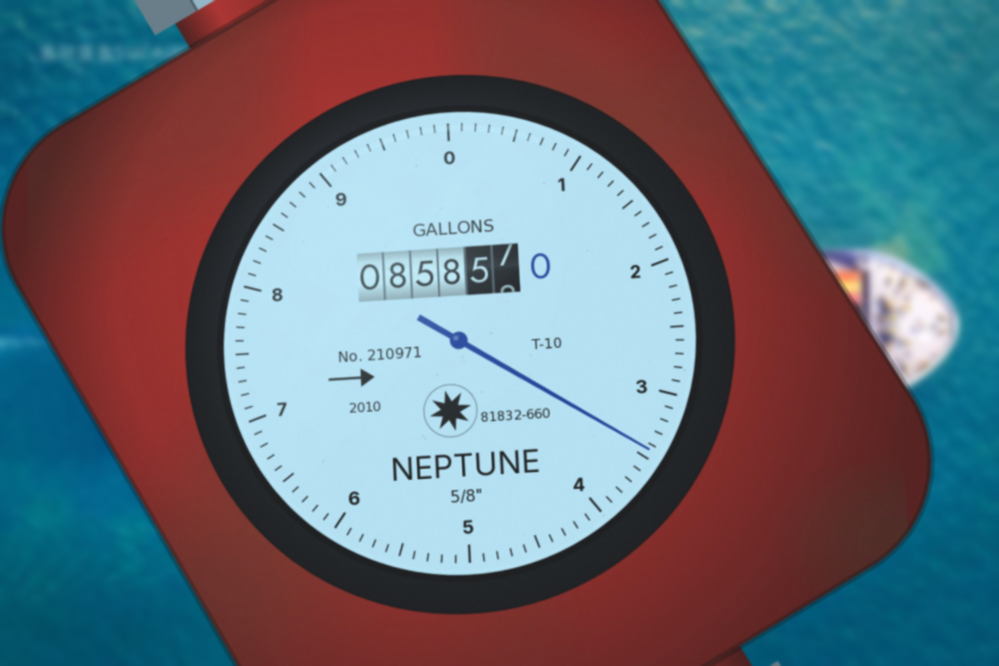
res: {"value": 858573.4, "unit": "gal"}
